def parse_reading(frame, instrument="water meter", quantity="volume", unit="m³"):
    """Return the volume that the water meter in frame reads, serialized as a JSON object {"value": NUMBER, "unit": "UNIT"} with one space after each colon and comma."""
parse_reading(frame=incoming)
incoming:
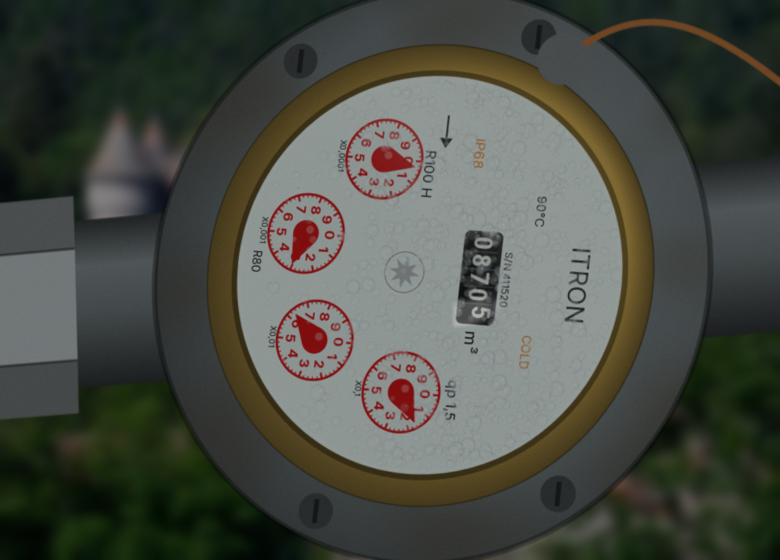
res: {"value": 8705.1630, "unit": "m³"}
